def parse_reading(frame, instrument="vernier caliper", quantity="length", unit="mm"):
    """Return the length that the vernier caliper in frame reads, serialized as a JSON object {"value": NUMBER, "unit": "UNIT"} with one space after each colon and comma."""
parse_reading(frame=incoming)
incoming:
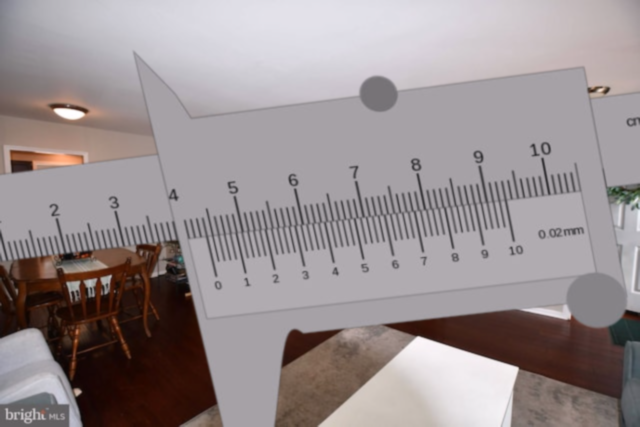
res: {"value": 44.0, "unit": "mm"}
